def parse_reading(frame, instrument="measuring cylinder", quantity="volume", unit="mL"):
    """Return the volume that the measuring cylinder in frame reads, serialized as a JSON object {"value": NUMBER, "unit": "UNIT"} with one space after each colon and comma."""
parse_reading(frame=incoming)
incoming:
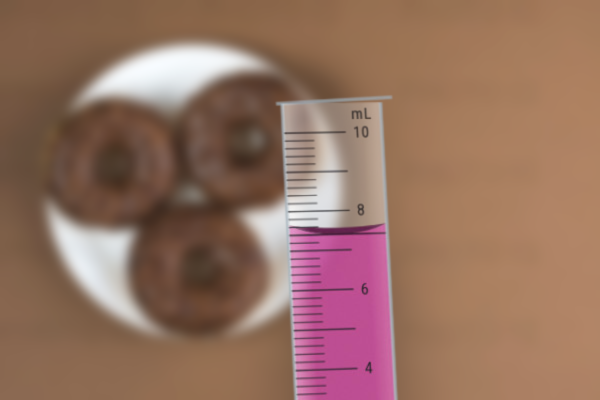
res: {"value": 7.4, "unit": "mL"}
